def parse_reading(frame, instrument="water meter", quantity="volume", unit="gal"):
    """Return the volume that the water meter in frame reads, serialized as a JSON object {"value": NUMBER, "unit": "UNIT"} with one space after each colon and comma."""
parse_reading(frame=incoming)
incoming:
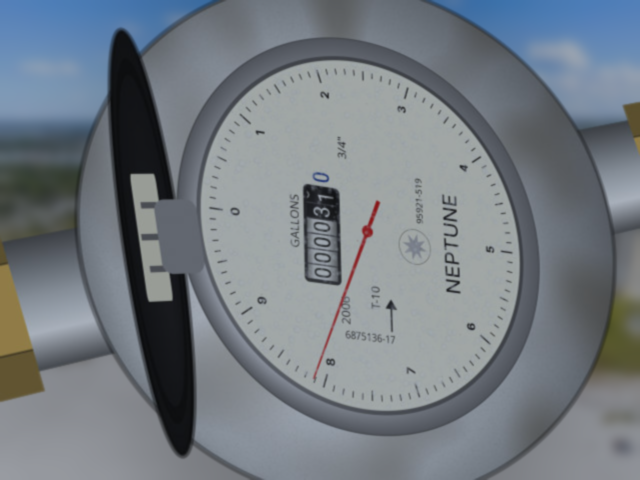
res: {"value": 308.1, "unit": "gal"}
